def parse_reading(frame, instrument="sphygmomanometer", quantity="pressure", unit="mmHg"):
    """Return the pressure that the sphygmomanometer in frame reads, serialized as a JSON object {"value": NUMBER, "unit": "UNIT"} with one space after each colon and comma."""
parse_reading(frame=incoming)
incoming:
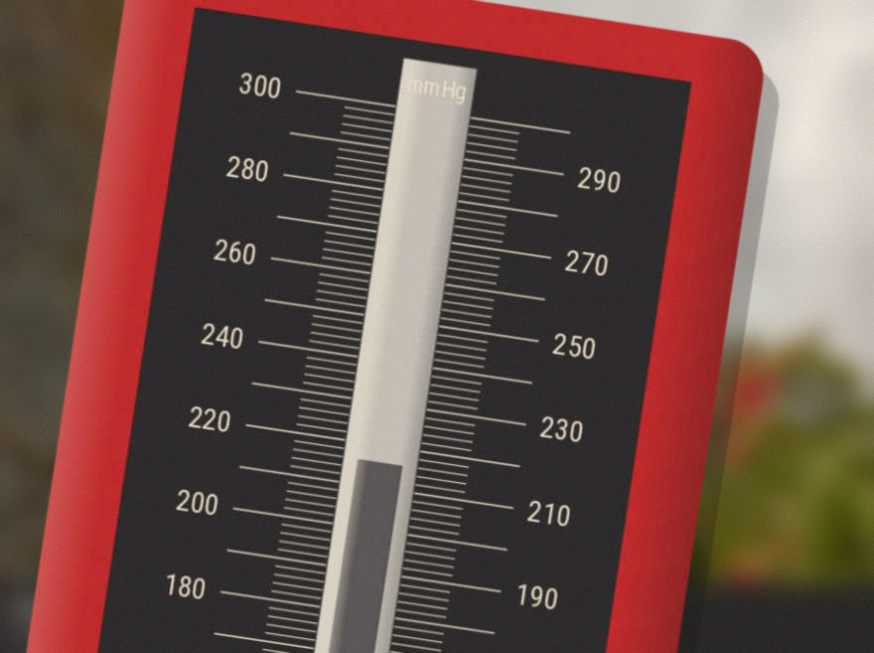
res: {"value": 216, "unit": "mmHg"}
